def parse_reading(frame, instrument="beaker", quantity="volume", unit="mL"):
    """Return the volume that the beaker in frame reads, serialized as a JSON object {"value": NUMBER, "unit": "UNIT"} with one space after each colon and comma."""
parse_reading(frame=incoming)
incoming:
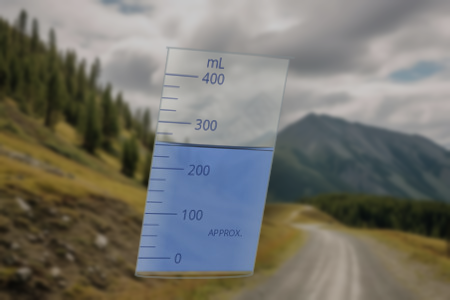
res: {"value": 250, "unit": "mL"}
